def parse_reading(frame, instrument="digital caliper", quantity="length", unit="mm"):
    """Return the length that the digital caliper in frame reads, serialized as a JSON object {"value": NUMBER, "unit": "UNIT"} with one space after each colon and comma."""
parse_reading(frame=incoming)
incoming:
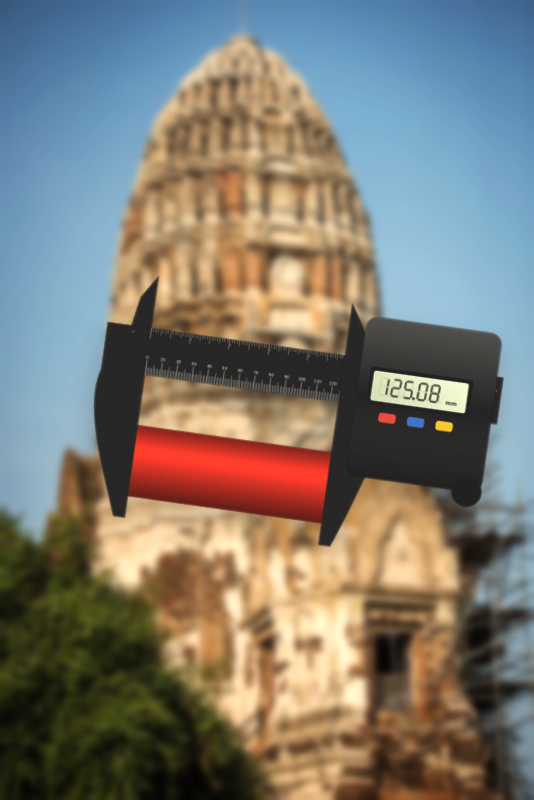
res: {"value": 125.08, "unit": "mm"}
